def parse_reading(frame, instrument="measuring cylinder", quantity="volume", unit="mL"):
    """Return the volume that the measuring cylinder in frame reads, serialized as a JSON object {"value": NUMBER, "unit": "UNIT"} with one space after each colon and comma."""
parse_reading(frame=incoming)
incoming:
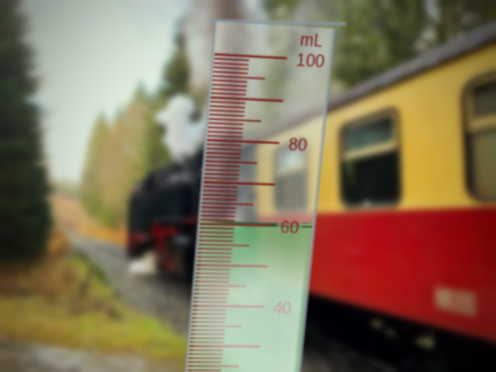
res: {"value": 60, "unit": "mL"}
